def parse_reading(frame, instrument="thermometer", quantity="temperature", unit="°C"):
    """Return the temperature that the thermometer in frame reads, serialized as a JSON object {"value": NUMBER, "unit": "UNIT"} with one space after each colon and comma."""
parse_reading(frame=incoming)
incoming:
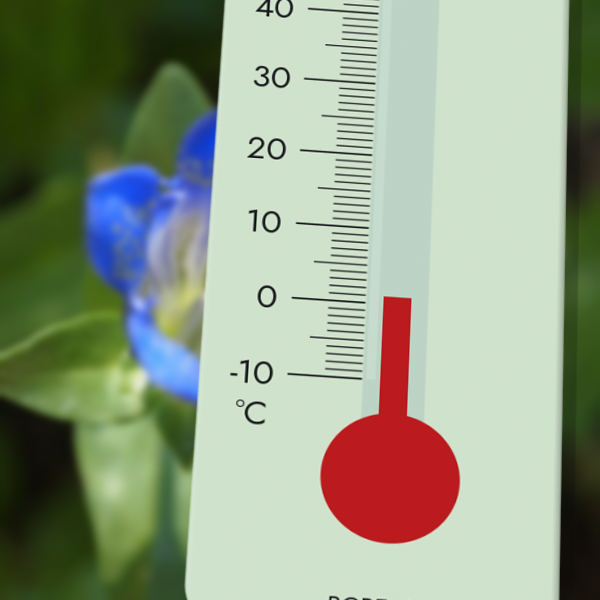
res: {"value": 1, "unit": "°C"}
